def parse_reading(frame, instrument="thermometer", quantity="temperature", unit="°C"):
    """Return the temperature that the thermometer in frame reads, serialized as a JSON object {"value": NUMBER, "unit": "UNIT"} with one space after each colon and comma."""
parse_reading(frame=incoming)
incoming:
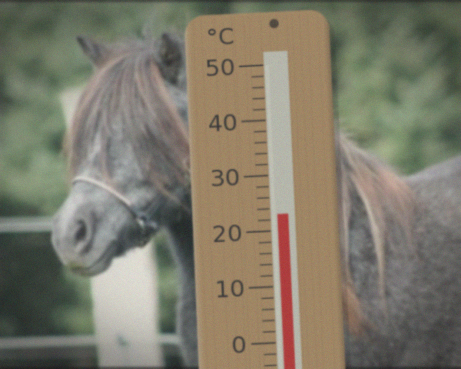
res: {"value": 23, "unit": "°C"}
